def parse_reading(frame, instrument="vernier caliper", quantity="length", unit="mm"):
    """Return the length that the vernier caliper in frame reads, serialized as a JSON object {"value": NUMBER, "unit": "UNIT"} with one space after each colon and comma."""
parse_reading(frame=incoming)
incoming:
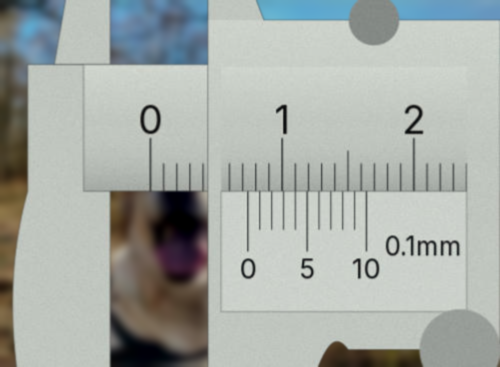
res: {"value": 7.4, "unit": "mm"}
